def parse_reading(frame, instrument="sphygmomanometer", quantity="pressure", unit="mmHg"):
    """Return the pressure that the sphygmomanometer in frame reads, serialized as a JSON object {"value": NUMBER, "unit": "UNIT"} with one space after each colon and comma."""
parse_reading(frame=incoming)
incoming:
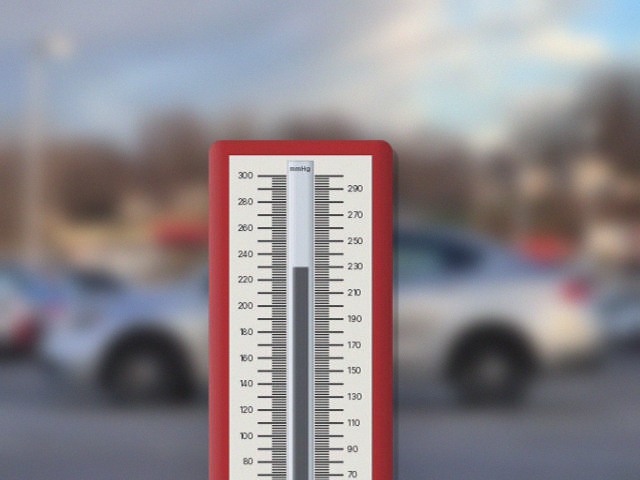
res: {"value": 230, "unit": "mmHg"}
